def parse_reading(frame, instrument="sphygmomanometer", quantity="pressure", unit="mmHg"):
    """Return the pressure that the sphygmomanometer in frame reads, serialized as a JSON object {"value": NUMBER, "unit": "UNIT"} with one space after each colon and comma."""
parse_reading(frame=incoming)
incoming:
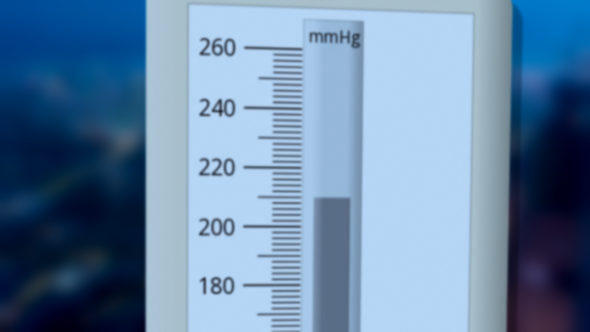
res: {"value": 210, "unit": "mmHg"}
